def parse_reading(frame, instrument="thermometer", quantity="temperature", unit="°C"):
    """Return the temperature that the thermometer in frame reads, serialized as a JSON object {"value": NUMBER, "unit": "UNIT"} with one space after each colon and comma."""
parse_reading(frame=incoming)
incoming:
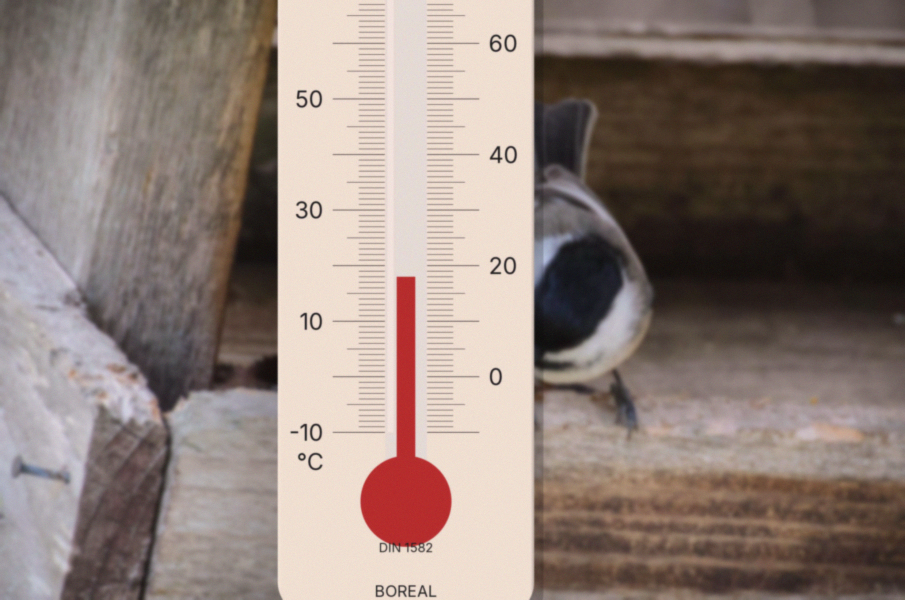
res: {"value": 18, "unit": "°C"}
